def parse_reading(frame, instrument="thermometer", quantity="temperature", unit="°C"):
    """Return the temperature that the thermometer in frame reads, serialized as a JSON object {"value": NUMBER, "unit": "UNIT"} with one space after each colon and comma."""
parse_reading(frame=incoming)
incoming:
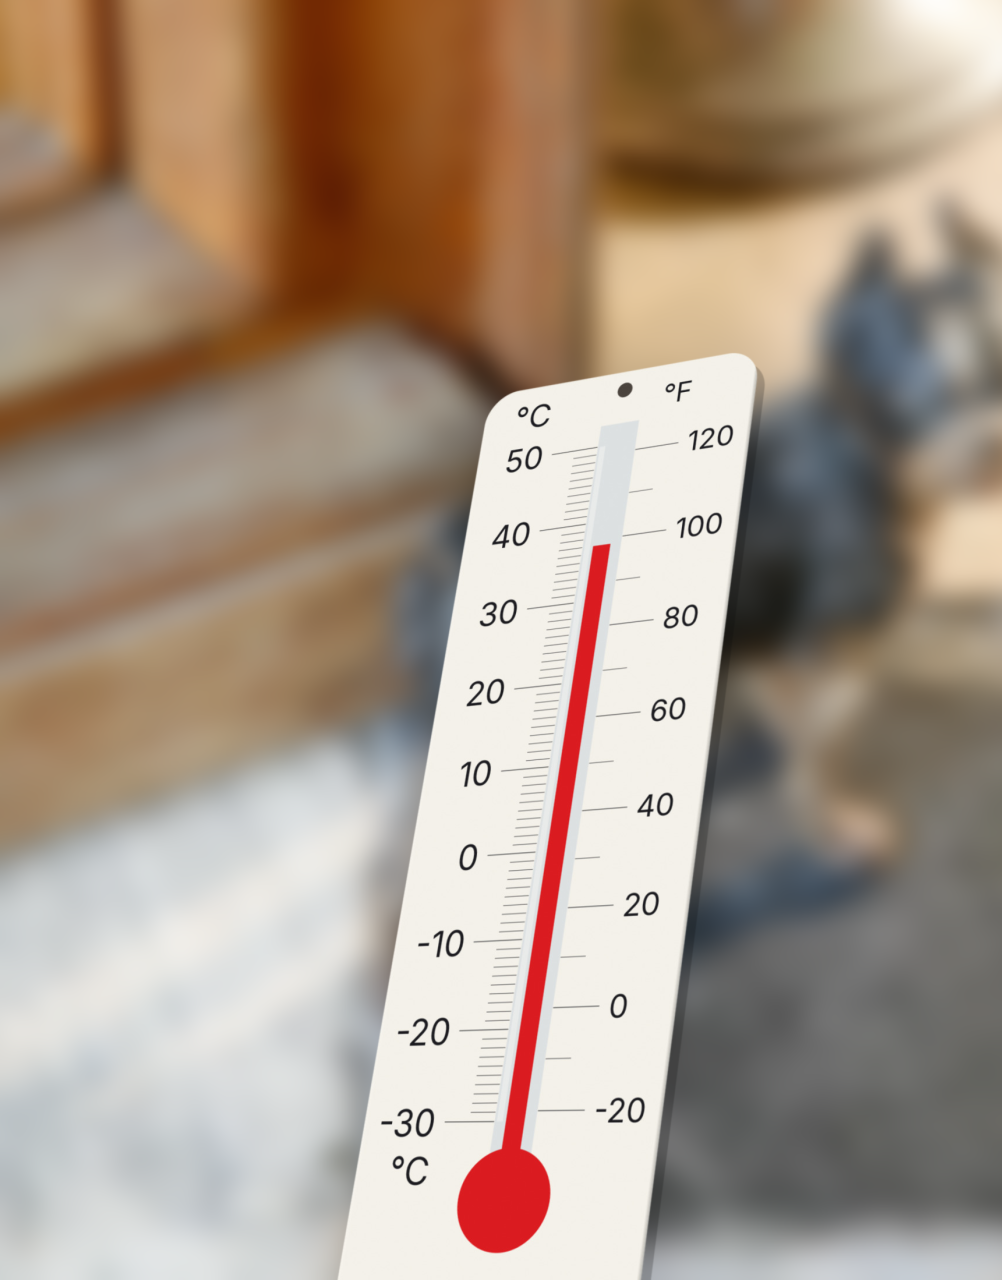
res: {"value": 37, "unit": "°C"}
